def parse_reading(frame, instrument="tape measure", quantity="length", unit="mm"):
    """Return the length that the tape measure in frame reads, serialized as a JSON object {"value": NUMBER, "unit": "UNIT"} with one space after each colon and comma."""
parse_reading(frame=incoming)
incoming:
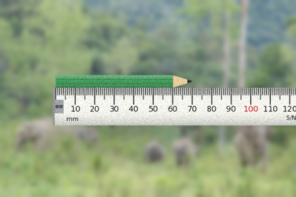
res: {"value": 70, "unit": "mm"}
